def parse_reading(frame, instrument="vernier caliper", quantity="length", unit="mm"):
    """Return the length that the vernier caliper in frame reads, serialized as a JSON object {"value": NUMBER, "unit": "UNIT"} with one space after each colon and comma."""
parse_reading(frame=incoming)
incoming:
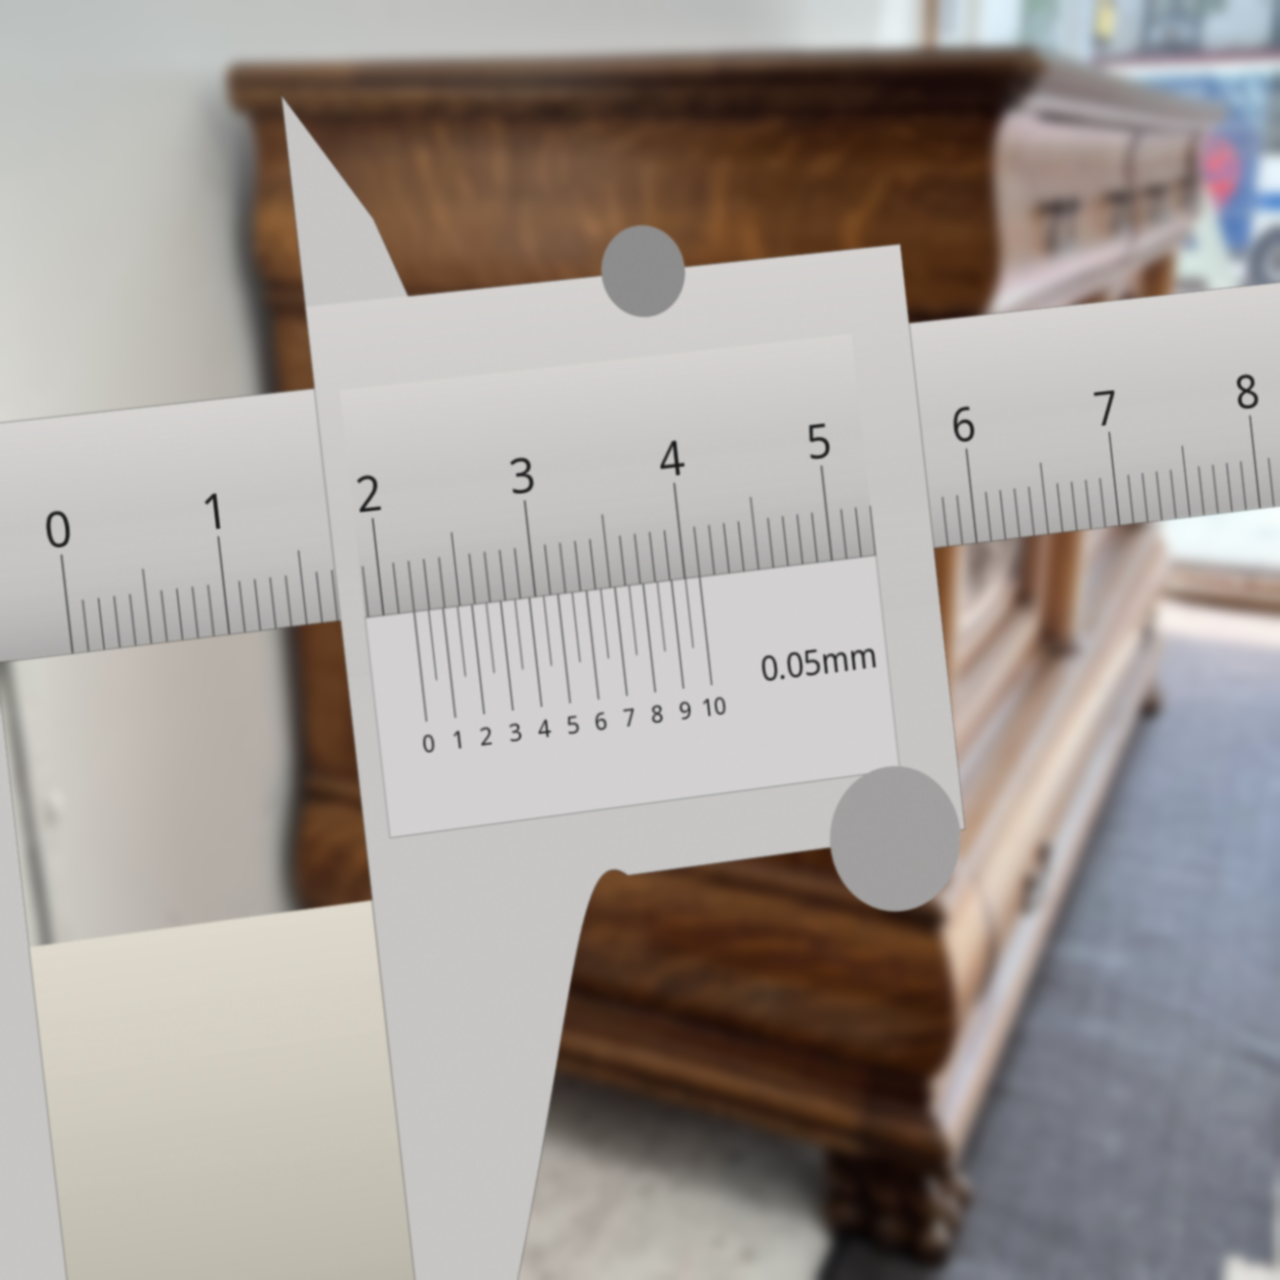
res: {"value": 22.0, "unit": "mm"}
